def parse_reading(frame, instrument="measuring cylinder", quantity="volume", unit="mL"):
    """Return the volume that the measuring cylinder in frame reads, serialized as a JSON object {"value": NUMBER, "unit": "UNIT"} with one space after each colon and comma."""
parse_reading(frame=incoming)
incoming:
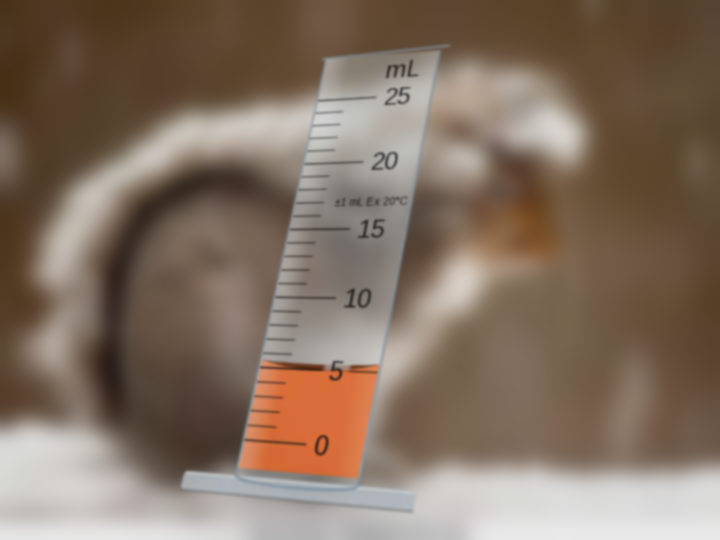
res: {"value": 5, "unit": "mL"}
